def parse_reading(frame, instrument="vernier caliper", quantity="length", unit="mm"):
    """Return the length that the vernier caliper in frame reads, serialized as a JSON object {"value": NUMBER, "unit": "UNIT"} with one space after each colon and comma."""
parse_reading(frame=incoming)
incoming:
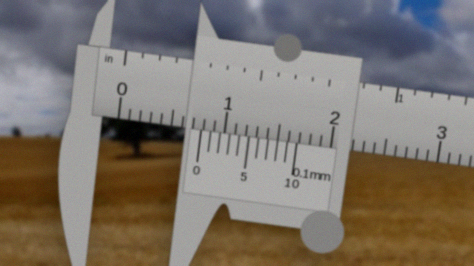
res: {"value": 7.8, "unit": "mm"}
